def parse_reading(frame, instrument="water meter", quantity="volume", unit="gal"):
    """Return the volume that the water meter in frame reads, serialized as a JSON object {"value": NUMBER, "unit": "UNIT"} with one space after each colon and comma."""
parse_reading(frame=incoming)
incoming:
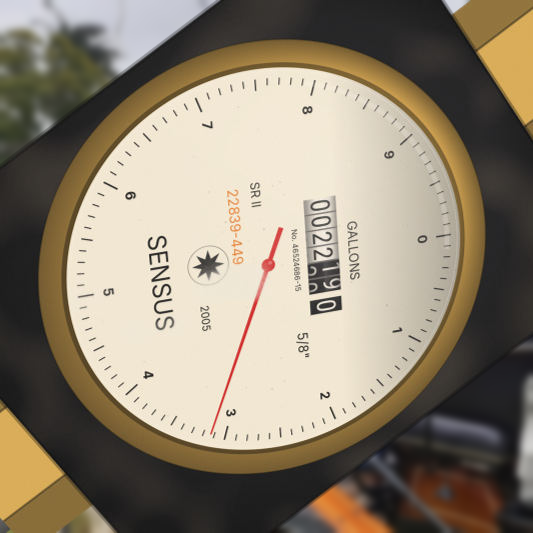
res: {"value": 22193.1, "unit": "gal"}
